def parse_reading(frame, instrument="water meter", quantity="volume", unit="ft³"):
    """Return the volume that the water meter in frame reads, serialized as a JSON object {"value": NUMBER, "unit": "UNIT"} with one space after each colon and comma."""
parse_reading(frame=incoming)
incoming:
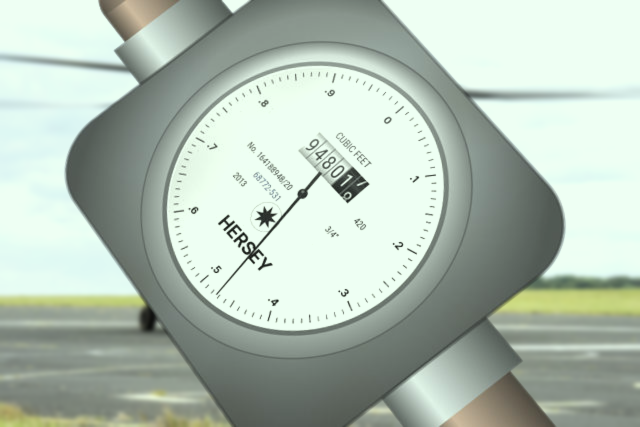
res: {"value": 948017.47, "unit": "ft³"}
